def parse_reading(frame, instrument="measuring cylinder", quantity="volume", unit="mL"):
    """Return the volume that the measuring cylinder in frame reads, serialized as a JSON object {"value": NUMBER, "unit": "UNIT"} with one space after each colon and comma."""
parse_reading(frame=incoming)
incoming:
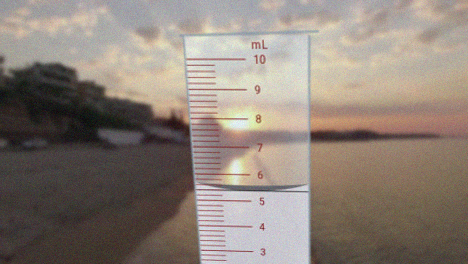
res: {"value": 5.4, "unit": "mL"}
